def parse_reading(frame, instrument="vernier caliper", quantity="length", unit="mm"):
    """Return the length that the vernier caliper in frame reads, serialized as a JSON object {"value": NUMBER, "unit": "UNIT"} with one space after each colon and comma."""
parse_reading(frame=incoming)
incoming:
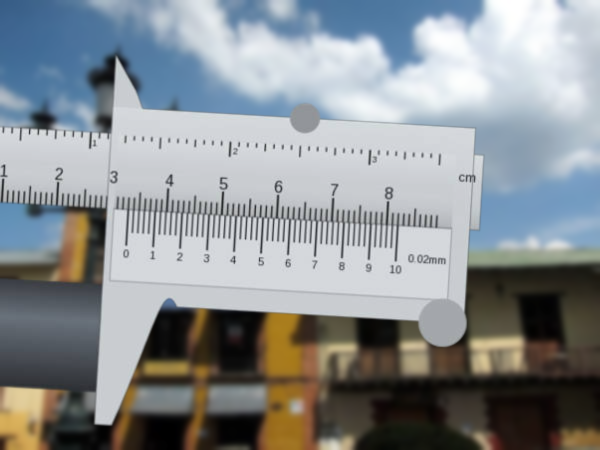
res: {"value": 33.0, "unit": "mm"}
